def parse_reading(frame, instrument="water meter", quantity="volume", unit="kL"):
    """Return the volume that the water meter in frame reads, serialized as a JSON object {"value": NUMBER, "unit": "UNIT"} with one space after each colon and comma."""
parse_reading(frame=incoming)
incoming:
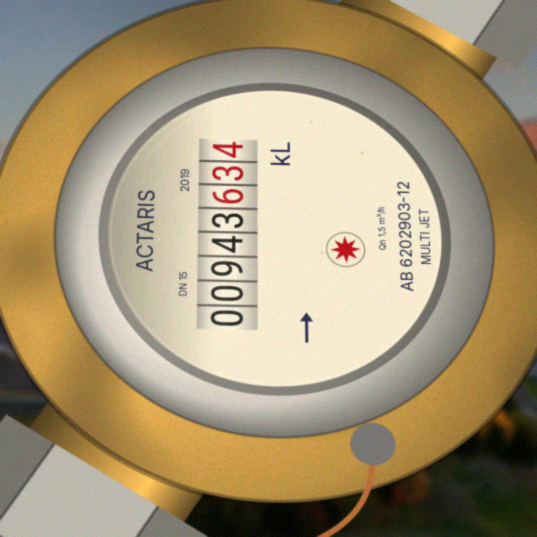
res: {"value": 943.634, "unit": "kL"}
